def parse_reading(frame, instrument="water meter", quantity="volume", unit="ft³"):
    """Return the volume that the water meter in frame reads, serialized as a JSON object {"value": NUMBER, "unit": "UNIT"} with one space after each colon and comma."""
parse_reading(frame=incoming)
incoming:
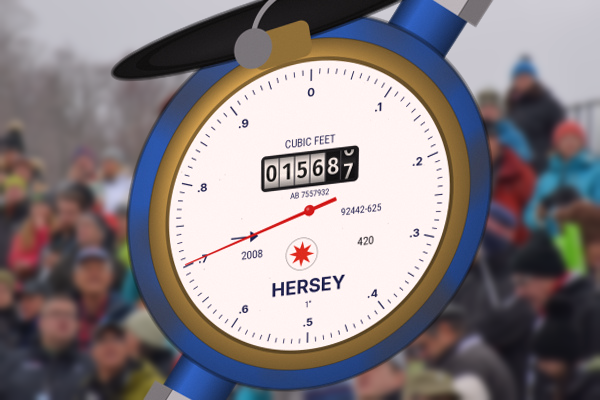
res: {"value": 15686.70, "unit": "ft³"}
